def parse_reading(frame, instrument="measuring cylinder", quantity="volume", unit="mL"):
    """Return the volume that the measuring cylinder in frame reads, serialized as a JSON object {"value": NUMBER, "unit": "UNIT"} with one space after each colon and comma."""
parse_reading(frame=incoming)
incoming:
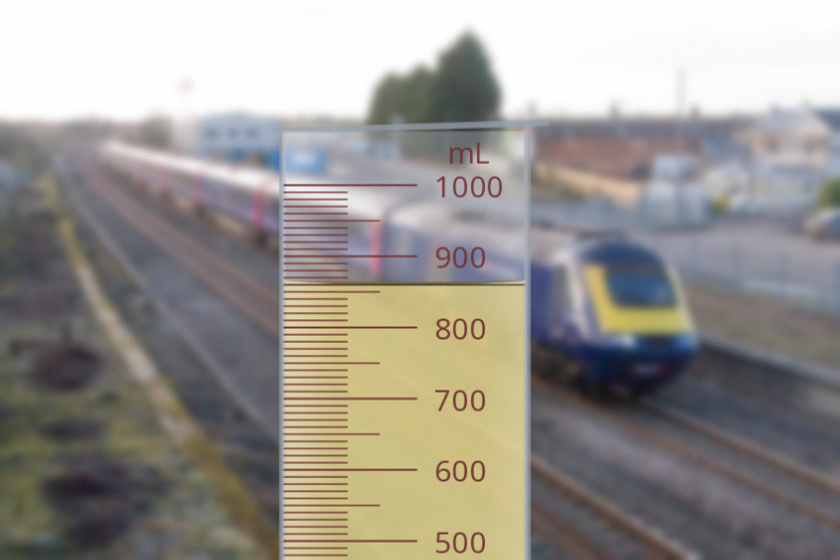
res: {"value": 860, "unit": "mL"}
